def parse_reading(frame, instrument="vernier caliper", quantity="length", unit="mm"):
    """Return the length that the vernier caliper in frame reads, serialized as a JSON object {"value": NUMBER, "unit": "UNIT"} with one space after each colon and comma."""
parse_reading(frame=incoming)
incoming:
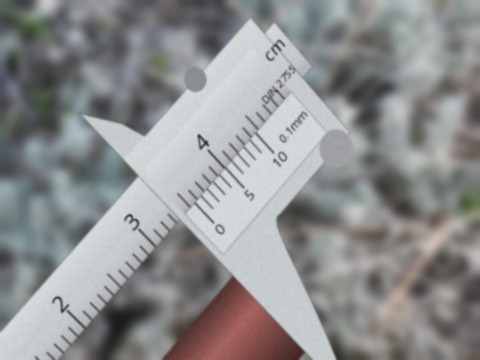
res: {"value": 35.6, "unit": "mm"}
